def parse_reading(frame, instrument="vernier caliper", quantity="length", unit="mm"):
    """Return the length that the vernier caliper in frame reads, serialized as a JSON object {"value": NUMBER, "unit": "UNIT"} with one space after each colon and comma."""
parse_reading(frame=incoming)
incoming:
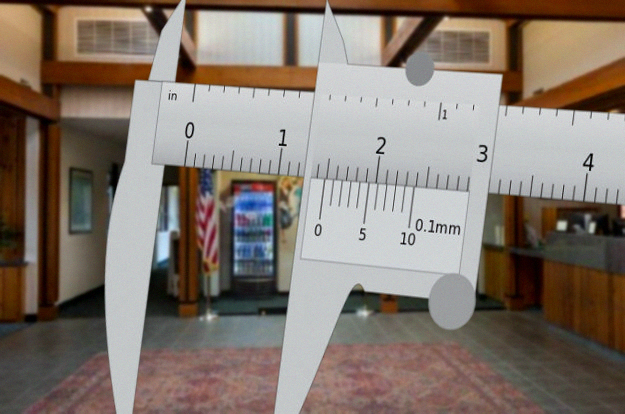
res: {"value": 14.8, "unit": "mm"}
